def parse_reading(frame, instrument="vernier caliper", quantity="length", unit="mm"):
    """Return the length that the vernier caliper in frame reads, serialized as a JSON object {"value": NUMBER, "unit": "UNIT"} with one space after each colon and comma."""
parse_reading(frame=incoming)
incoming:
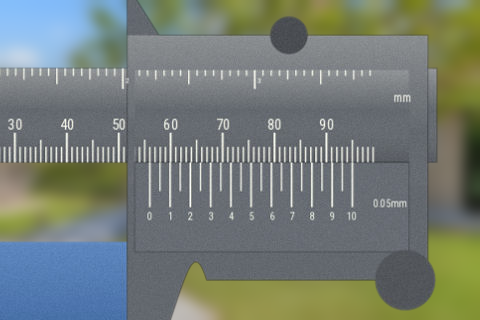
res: {"value": 56.0, "unit": "mm"}
